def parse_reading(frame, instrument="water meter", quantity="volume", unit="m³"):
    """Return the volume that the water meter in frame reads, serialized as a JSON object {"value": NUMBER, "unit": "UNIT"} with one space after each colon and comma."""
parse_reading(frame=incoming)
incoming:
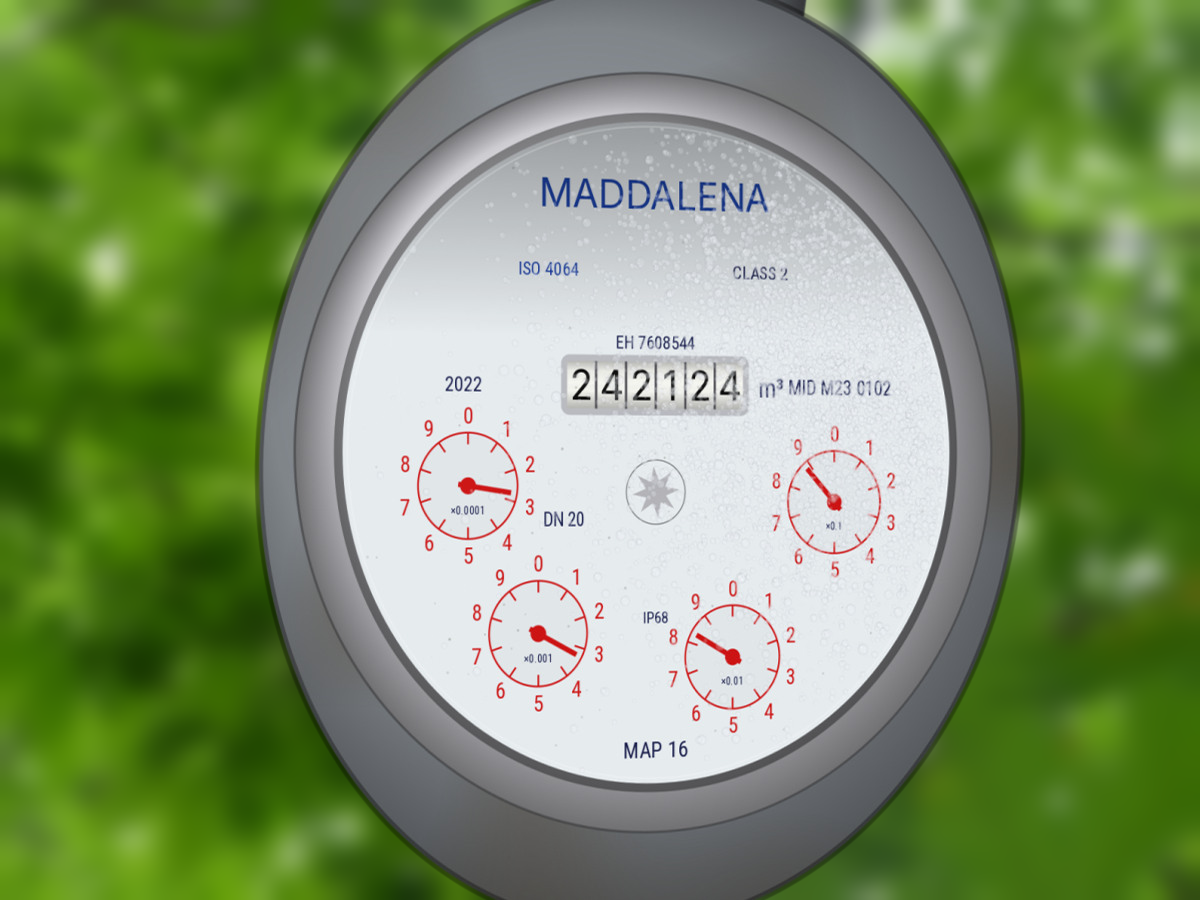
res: {"value": 242124.8832, "unit": "m³"}
